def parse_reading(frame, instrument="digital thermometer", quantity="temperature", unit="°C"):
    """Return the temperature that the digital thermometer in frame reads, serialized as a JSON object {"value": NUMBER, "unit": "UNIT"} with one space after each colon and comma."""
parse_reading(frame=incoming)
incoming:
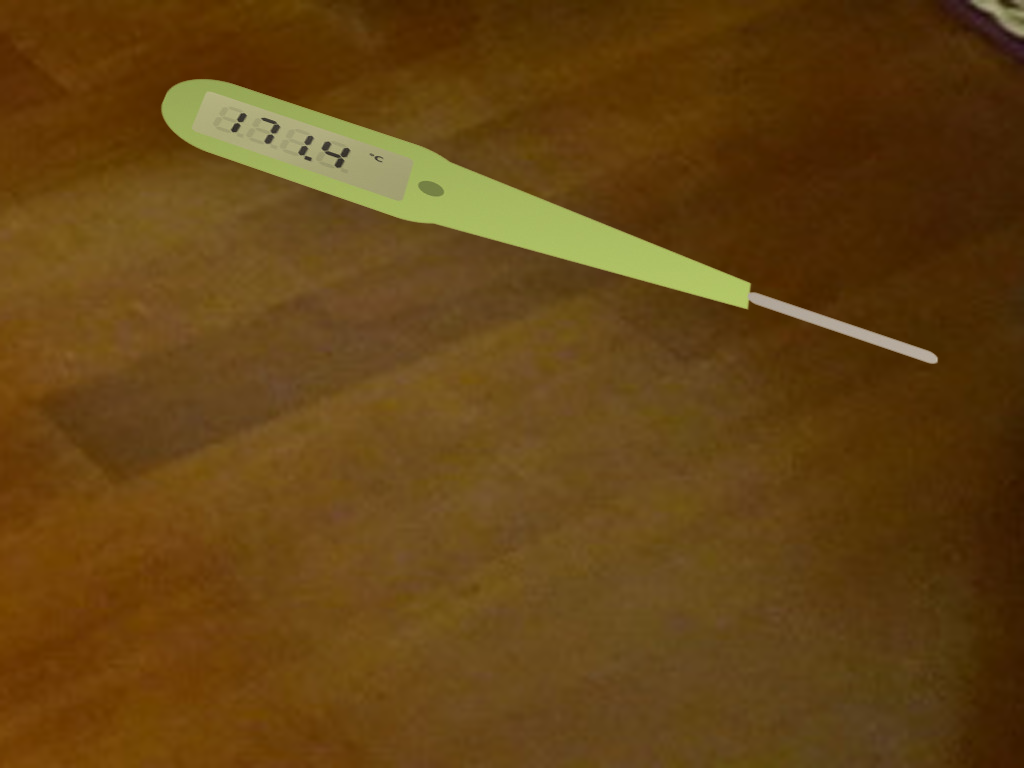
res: {"value": 171.4, "unit": "°C"}
